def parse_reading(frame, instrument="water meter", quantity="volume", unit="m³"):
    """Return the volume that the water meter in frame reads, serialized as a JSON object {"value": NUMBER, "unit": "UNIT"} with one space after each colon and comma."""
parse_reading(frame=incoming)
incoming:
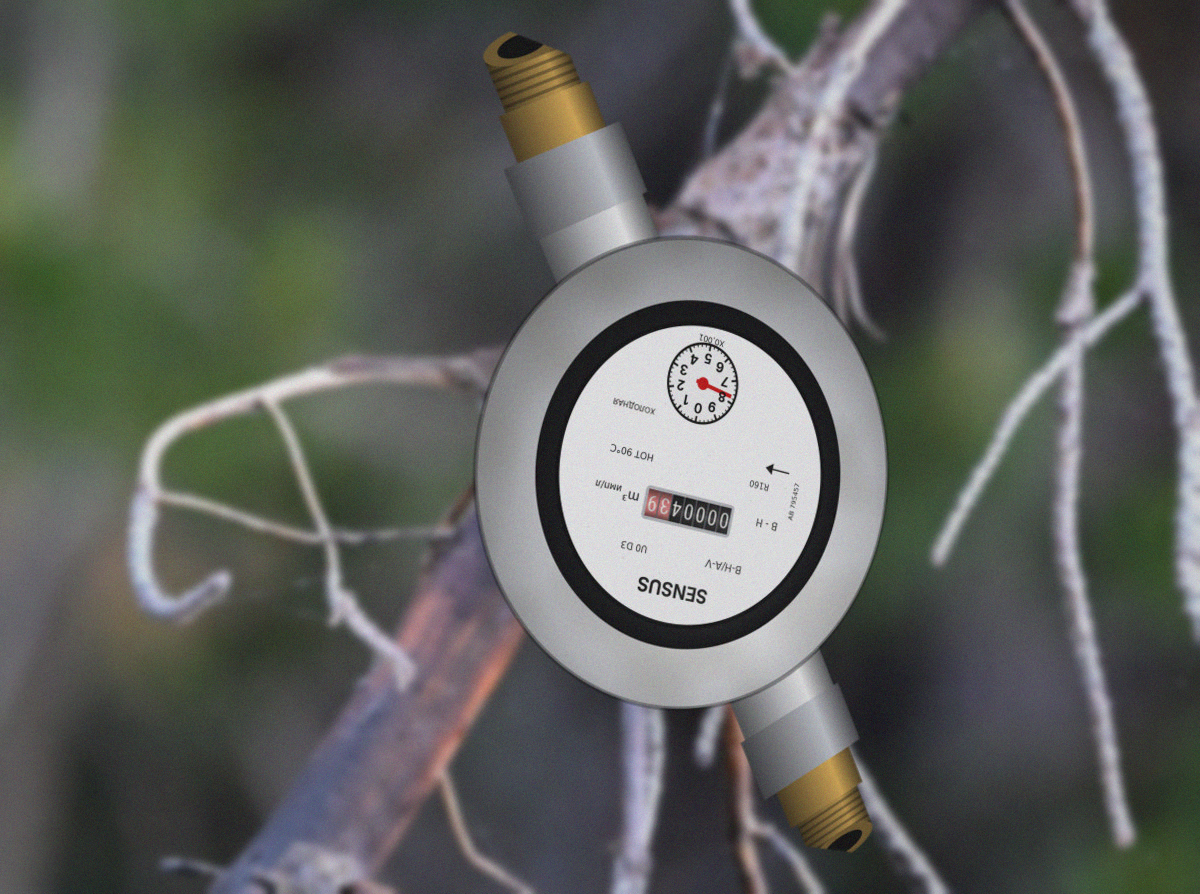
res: {"value": 4.397, "unit": "m³"}
